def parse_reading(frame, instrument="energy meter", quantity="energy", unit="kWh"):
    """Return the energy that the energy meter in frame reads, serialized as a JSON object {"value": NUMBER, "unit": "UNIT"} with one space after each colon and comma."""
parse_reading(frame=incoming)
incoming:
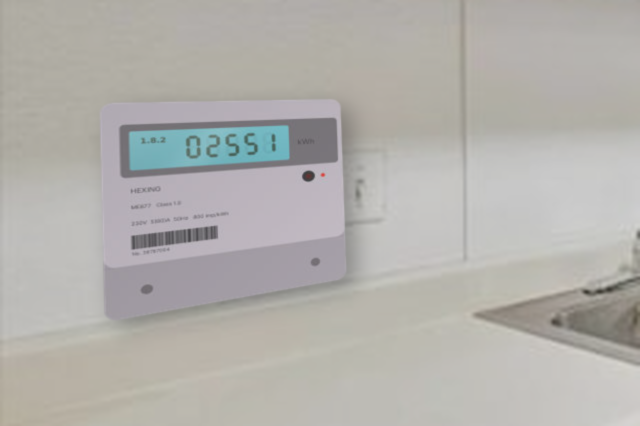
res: {"value": 2551, "unit": "kWh"}
